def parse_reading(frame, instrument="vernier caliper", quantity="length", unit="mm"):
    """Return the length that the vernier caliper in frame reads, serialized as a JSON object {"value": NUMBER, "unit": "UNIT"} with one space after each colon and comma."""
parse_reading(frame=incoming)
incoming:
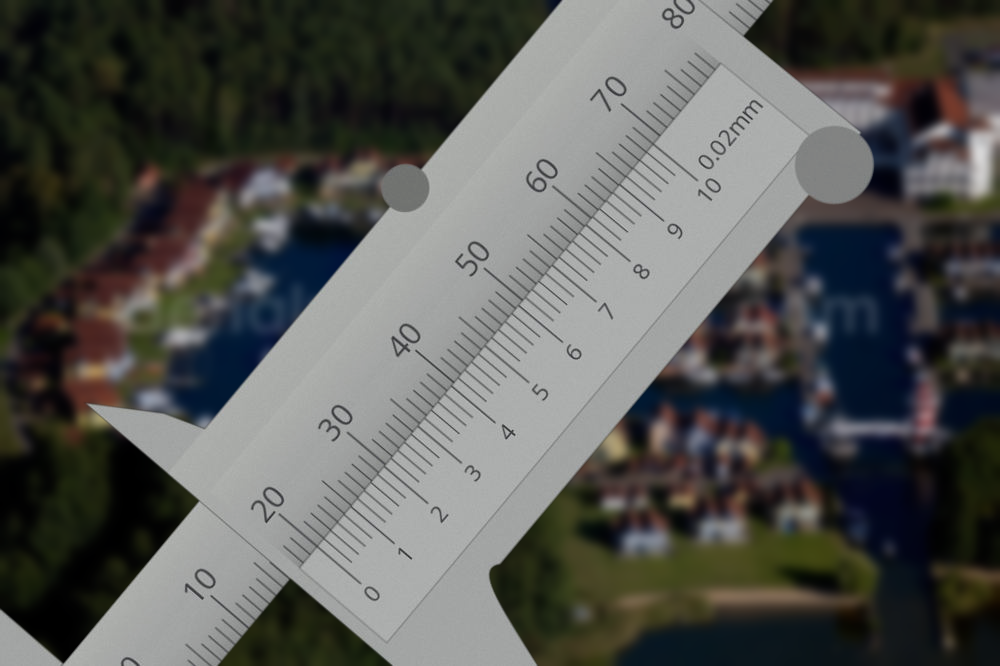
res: {"value": 20.0, "unit": "mm"}
